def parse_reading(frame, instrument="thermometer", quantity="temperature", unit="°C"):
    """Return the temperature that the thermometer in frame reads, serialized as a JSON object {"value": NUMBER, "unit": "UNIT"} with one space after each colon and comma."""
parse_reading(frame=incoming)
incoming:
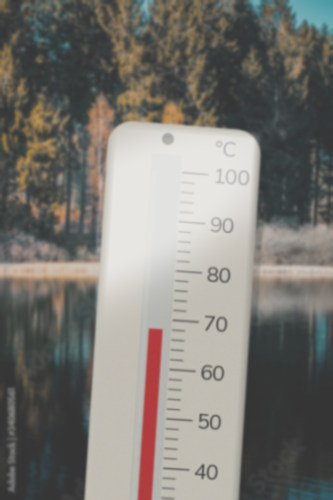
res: {"value": 68, "unit": "°C"}
